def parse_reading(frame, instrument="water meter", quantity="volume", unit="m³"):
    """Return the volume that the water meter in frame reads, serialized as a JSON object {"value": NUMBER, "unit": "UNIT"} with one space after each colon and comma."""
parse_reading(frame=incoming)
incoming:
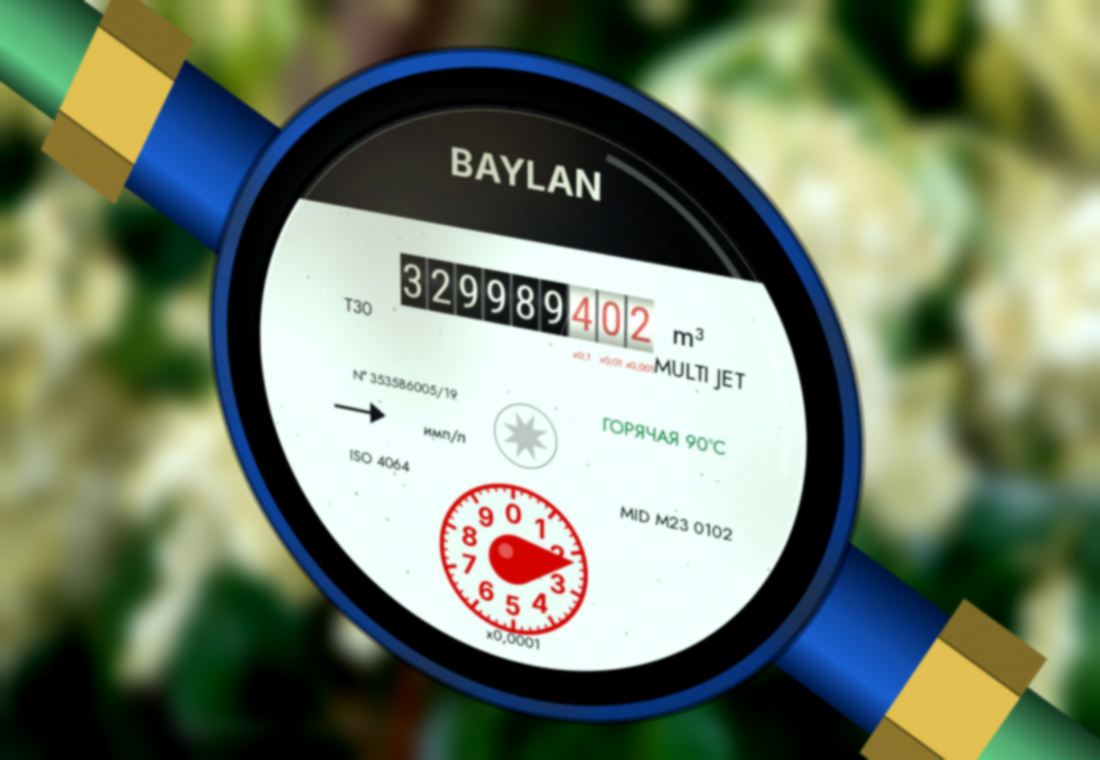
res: {"value": 329989.4022, "unit": "m³"}
